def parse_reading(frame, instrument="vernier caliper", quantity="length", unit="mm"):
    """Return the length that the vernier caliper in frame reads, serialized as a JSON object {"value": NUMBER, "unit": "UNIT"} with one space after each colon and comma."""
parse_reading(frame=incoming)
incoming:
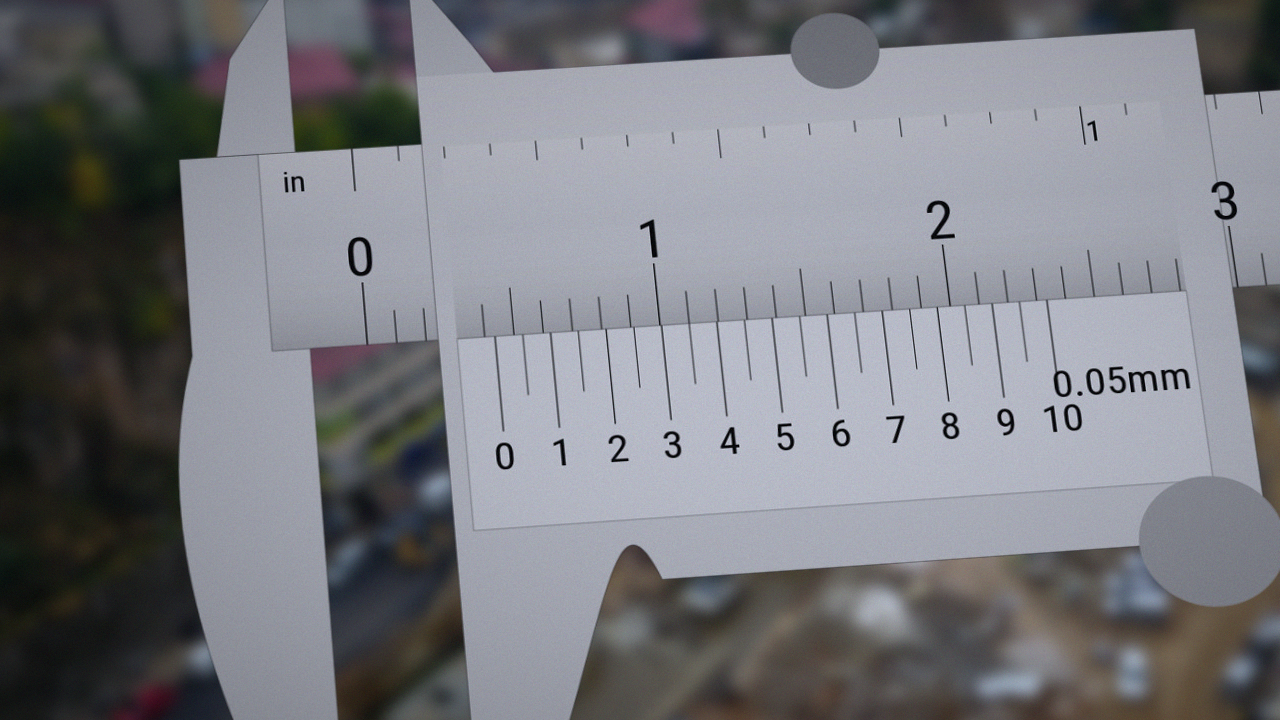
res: {"value": 4.35, "unit": "mm"}
